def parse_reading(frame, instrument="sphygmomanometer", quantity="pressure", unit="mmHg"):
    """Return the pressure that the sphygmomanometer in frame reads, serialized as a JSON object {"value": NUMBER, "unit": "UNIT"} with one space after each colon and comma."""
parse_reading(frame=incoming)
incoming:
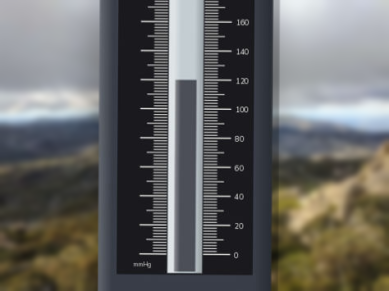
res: {"value": 120, "unit": "mmHg"}
